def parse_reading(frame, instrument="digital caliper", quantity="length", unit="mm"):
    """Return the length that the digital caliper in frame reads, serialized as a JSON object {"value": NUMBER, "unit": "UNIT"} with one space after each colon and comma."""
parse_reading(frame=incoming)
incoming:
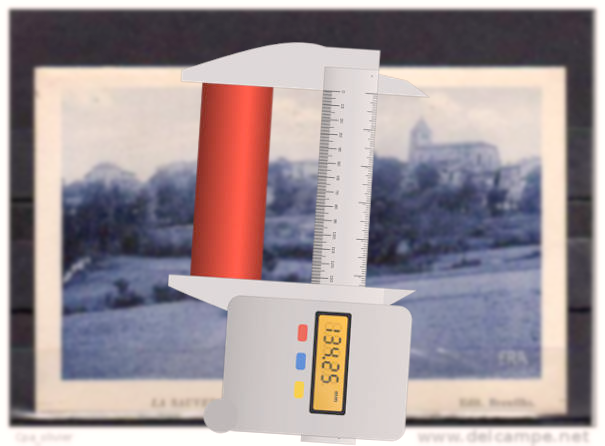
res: {"value": 134.25, "unit": "mm"}
